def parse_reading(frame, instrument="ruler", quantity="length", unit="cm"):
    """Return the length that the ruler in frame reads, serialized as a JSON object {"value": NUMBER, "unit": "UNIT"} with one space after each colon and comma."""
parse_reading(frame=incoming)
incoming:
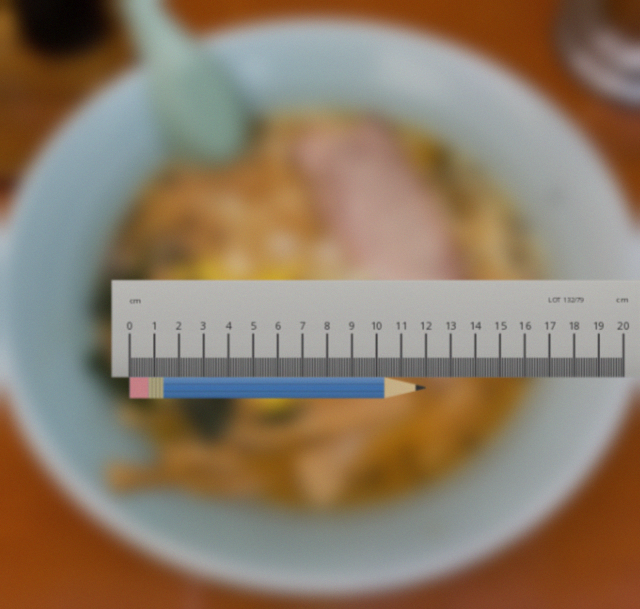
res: {"value": 12, "unit": "cm"}
